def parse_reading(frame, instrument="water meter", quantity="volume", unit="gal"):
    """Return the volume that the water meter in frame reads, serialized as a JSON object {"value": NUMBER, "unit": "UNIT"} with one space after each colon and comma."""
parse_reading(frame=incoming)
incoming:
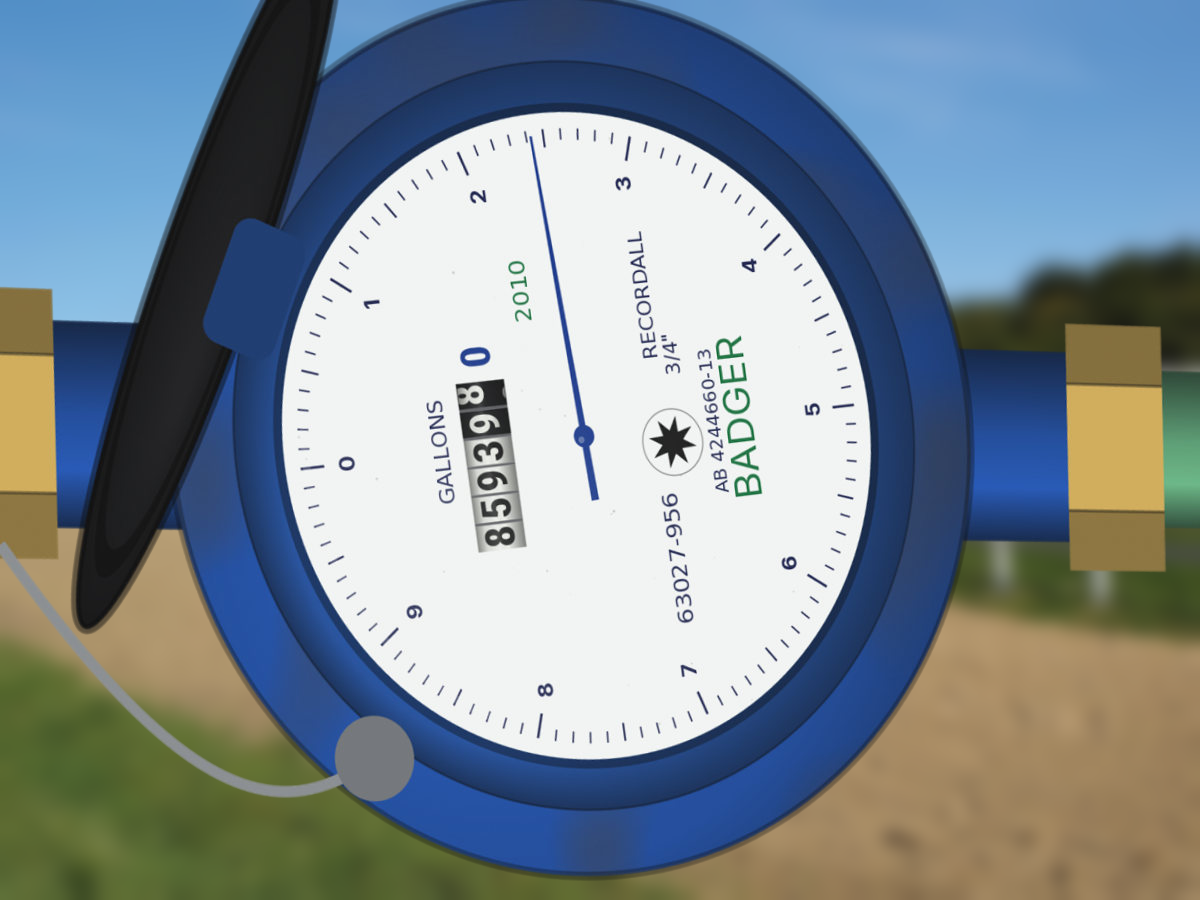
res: {"value": 8593982.4, "unit": "gal"}
